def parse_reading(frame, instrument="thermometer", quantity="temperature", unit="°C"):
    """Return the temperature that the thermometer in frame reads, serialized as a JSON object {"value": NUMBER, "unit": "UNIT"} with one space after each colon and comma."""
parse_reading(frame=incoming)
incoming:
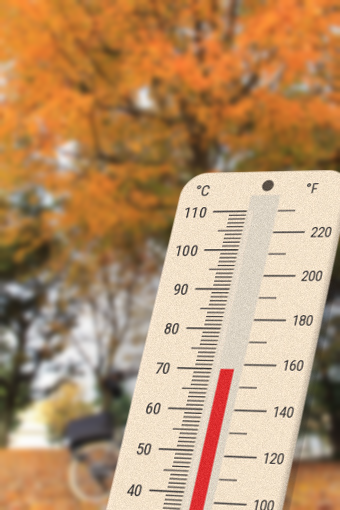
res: {"value": 70, "unit": "°C"}
